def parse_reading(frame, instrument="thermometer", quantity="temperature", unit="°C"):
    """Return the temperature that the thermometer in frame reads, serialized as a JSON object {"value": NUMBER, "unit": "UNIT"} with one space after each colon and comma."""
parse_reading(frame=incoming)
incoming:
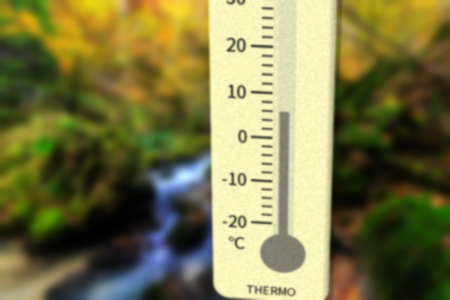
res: {"value": 6, "unit": "°C"}
